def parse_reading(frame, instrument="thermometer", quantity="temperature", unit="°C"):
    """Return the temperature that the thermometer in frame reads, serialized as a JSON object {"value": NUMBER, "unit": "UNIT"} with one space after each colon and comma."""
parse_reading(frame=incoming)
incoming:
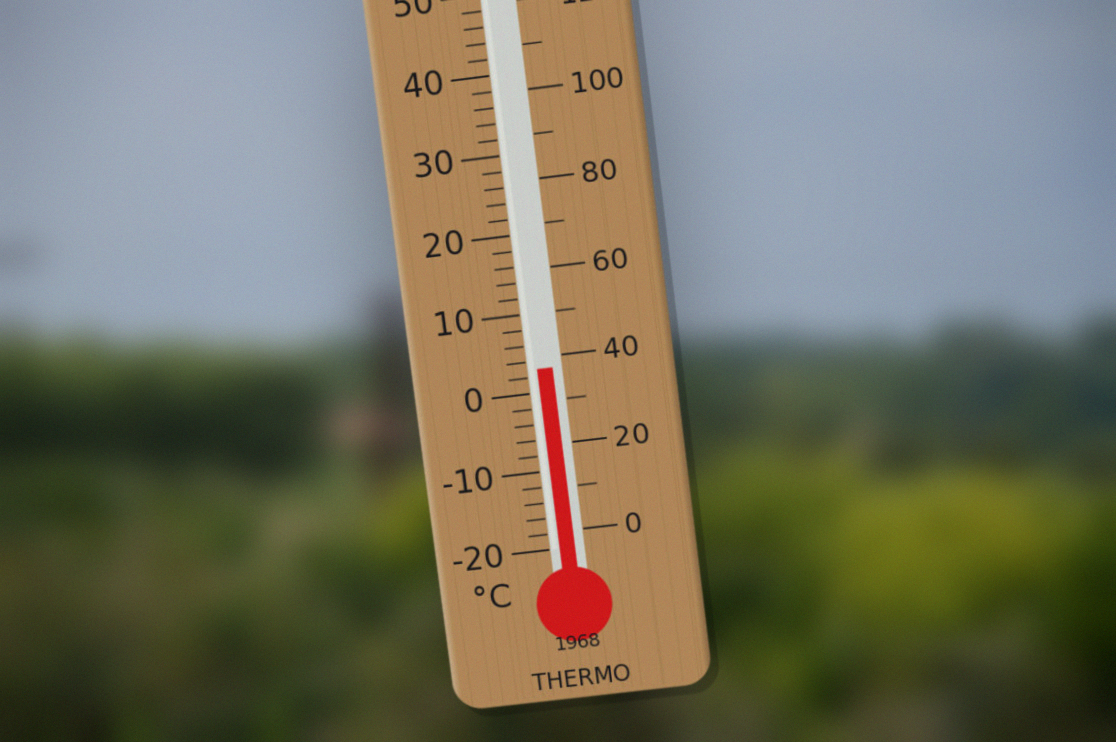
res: {"value": 3, "unit": "°C"}
